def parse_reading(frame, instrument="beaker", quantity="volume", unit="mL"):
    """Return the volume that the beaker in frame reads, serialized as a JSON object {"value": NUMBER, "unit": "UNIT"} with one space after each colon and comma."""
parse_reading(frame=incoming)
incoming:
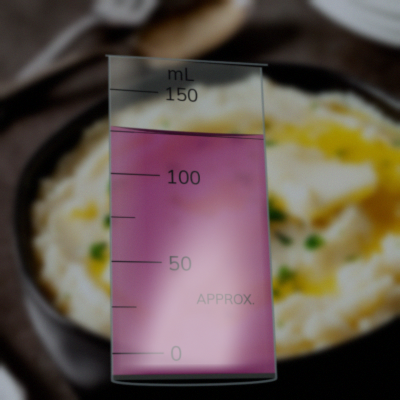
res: {"value": 125, "unit": "mL"}
